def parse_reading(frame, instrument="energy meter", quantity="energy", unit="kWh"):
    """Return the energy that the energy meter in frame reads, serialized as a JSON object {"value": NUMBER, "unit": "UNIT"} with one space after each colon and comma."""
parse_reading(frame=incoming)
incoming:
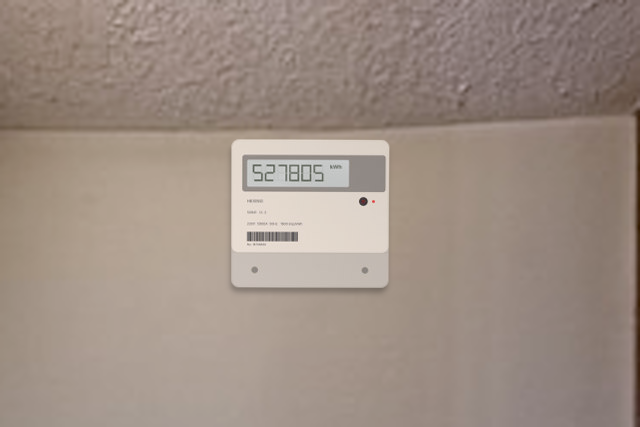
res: {"value": 527805, "unit": "kWh"}
